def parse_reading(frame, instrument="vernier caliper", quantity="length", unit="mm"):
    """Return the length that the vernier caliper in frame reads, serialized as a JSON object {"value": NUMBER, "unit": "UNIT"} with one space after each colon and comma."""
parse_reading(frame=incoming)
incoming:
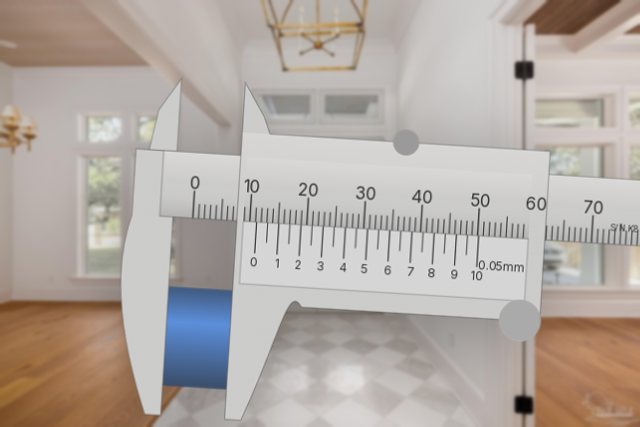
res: {"value": 11.2, "unit": "mm"}
